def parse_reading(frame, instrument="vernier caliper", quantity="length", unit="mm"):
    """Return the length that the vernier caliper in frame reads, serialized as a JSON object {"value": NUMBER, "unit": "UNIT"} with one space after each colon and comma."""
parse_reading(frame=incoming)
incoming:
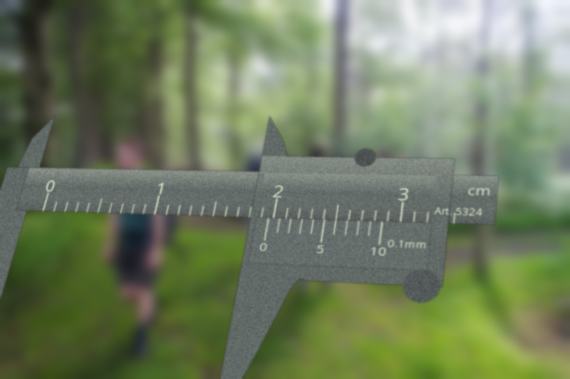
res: {"value": 19.6, "unit": "mm"}
